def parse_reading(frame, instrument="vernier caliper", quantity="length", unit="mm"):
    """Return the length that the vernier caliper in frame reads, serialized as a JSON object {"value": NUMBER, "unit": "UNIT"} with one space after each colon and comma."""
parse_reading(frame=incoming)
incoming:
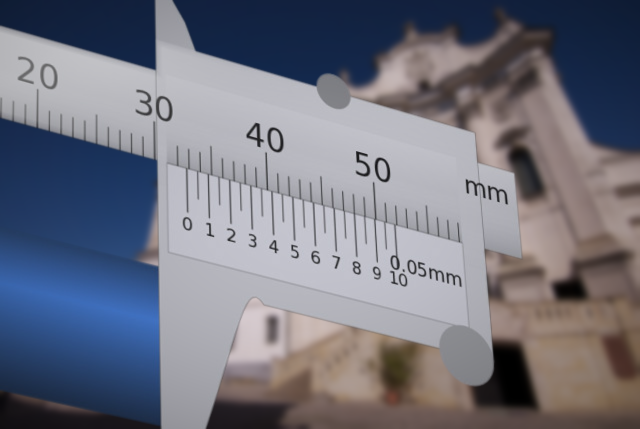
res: {"value": 32.8, "unit": "mm"}
